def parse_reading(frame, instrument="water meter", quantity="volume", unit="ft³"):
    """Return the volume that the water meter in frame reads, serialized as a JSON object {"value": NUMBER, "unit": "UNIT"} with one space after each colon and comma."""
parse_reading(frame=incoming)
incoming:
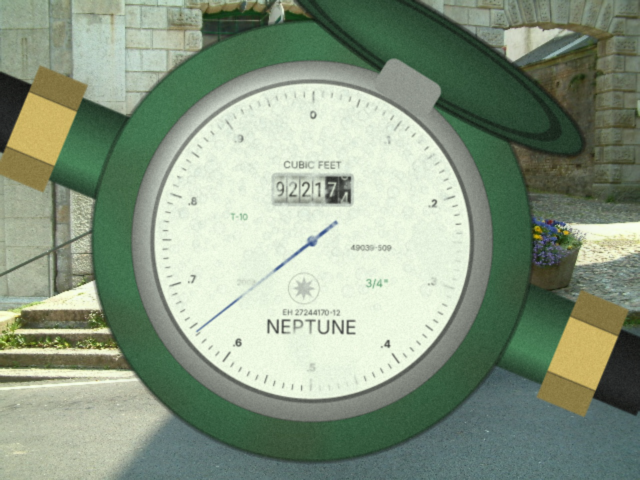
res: {"value": 922173.64, "unit": "ft³"}
